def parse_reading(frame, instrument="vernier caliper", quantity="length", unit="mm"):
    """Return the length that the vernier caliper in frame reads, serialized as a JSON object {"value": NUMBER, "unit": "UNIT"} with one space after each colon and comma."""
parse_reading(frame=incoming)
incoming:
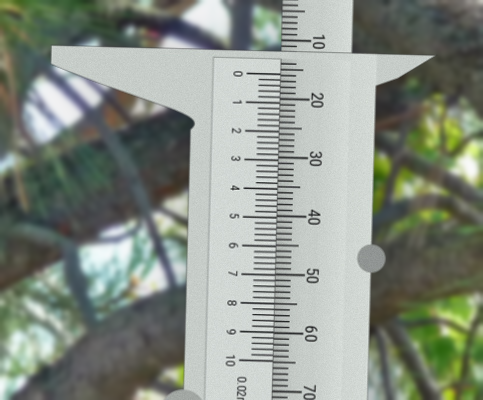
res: {"value": 15.8, "unit": "mm"}
